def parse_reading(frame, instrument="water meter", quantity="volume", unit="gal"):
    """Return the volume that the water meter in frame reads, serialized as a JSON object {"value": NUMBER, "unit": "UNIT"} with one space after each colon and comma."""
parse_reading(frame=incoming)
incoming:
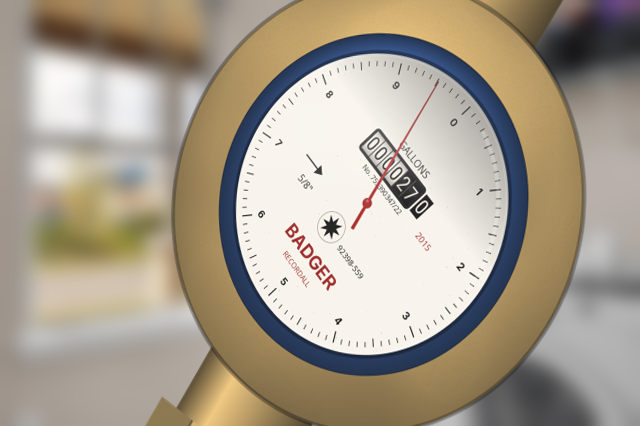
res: {"value": 269.5, "unit": "gal"}
